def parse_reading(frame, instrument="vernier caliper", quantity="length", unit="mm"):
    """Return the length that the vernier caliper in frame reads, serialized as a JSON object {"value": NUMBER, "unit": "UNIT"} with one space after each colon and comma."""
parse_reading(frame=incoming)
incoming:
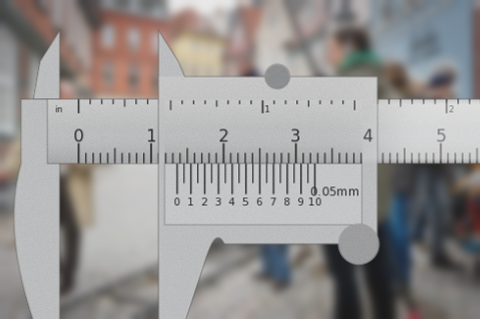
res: {"value": 13.6, "unit": "mm"}
